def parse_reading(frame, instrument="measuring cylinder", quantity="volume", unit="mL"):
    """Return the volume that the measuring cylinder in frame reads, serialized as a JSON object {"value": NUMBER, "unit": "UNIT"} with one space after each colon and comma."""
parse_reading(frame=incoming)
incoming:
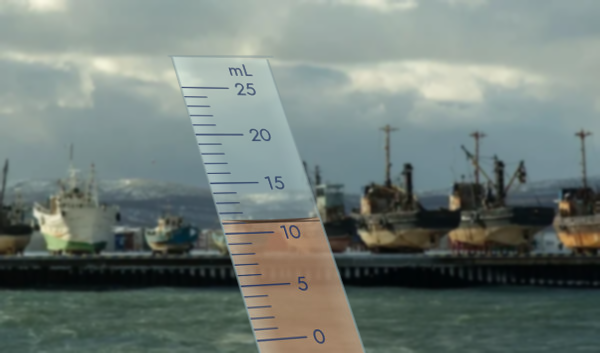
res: {"value": 11, "unit": "mL"}
